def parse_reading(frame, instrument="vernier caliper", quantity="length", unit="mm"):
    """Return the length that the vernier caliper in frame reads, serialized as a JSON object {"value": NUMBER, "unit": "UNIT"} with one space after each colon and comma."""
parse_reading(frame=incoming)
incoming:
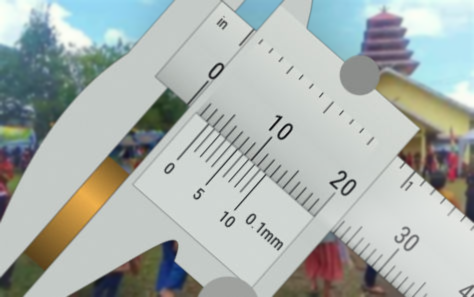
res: {"value": 3.4, "unit": "mm"}
